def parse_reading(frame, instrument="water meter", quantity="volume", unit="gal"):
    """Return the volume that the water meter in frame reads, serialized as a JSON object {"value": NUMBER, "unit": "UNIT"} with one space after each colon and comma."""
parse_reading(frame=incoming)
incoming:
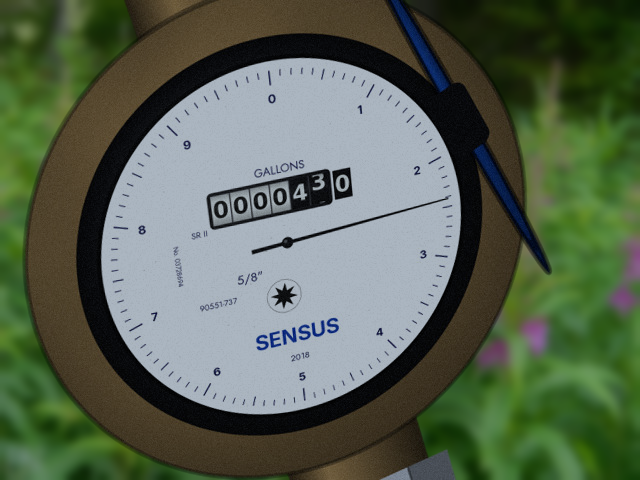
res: {"value": 432.4, "unit": "gal"}
